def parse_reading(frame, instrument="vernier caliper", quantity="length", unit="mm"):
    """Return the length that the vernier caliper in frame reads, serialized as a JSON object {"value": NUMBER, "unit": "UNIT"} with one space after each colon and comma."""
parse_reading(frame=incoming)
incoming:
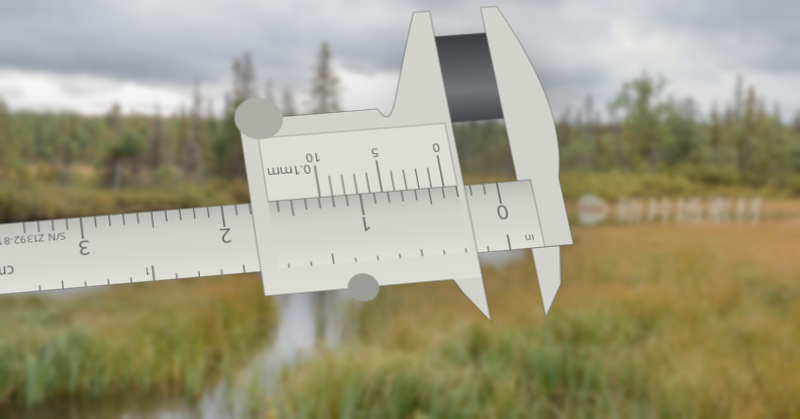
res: {"value": 3.9, "unit": "mm"}
